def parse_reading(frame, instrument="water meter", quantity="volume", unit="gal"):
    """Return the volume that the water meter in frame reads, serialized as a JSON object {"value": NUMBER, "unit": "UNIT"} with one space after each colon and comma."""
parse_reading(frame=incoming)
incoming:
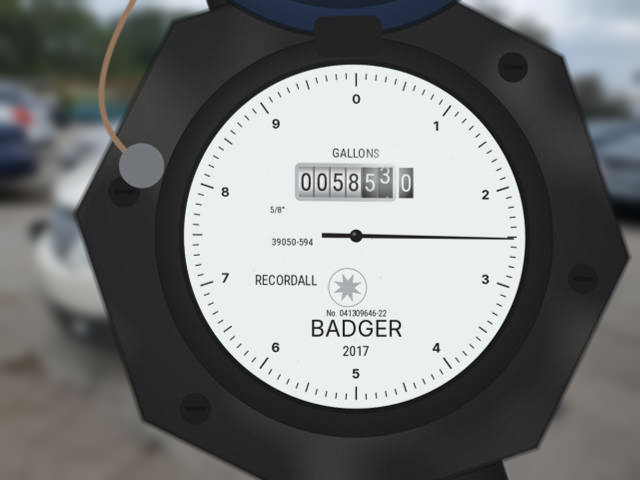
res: {"value": 58532.5, "unit": "gal"}
